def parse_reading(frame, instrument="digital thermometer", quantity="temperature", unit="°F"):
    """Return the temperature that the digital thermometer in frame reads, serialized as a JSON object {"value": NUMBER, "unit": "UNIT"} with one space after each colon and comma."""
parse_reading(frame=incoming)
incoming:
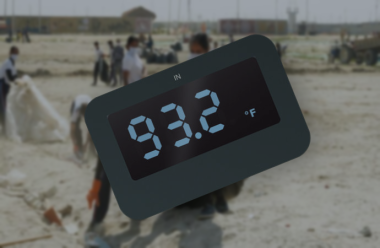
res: {"value": 93.2, "unit": "°F"}
